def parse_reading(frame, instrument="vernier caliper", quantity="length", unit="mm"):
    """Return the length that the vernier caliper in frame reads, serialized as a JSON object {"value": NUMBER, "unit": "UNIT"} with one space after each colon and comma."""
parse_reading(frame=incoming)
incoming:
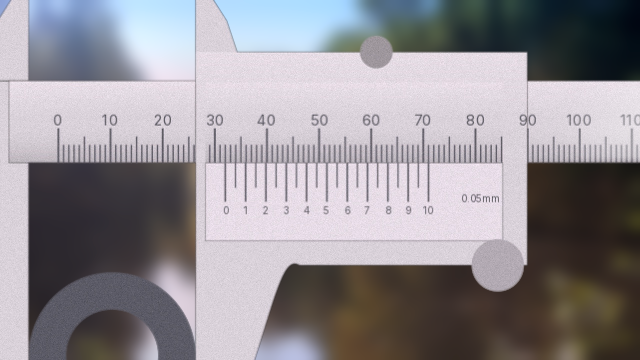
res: {"value": 32.0, "unit": "mm"}
